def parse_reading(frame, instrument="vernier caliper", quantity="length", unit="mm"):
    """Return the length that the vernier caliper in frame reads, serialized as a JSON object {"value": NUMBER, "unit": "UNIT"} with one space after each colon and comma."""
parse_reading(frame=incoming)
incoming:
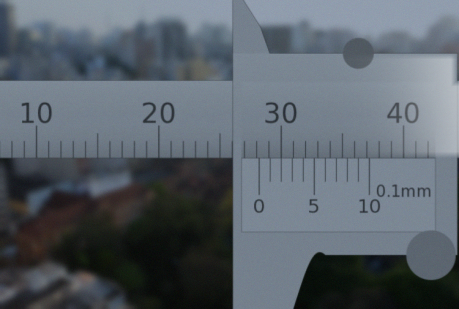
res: {"value": 28.2, "unit": "mm"}
